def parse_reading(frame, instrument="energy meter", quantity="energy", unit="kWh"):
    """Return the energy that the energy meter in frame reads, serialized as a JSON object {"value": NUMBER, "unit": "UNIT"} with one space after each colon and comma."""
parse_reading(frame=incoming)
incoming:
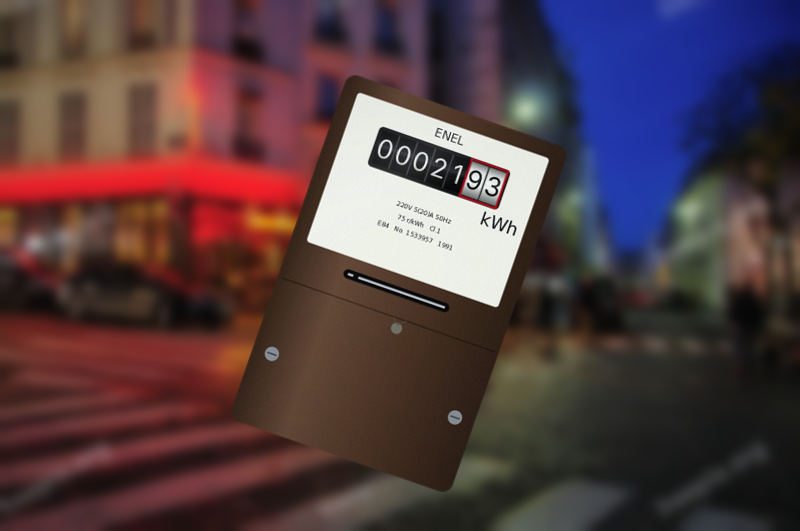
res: {"value": 21.93, "unit": "kWh"}
